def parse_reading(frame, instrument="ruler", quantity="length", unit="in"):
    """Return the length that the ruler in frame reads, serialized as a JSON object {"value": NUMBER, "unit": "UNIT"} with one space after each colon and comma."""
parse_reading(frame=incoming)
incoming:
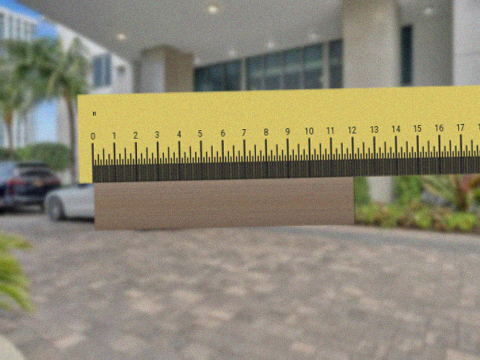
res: {"value": 12, "unit": "in"}
